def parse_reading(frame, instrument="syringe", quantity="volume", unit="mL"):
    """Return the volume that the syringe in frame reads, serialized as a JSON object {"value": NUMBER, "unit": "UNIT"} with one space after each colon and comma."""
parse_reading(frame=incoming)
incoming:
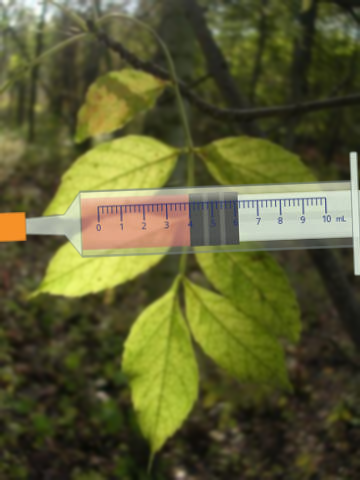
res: {"value": 4, "unit": "mL"}
